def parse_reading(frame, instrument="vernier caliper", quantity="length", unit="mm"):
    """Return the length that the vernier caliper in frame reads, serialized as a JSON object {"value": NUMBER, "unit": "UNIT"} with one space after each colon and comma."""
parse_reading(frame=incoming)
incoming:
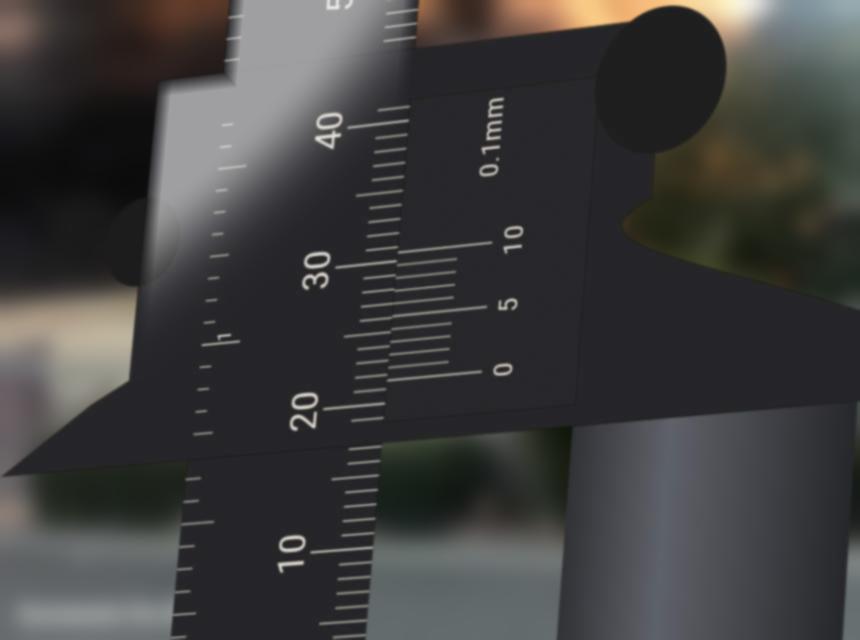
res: {"value": 21.6, "unit": "mm"}
